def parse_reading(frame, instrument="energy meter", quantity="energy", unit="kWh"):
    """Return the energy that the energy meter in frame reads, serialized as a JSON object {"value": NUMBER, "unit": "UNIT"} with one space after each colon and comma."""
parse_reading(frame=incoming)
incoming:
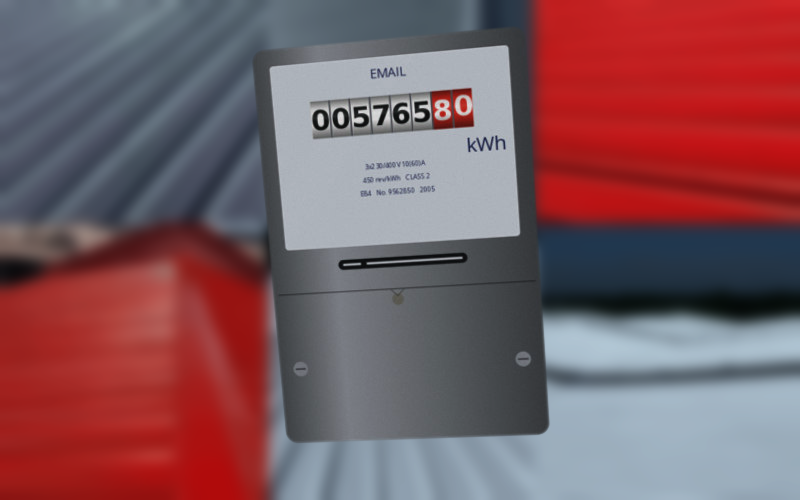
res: {"value": 5765.80, "unit": "kWh"}
